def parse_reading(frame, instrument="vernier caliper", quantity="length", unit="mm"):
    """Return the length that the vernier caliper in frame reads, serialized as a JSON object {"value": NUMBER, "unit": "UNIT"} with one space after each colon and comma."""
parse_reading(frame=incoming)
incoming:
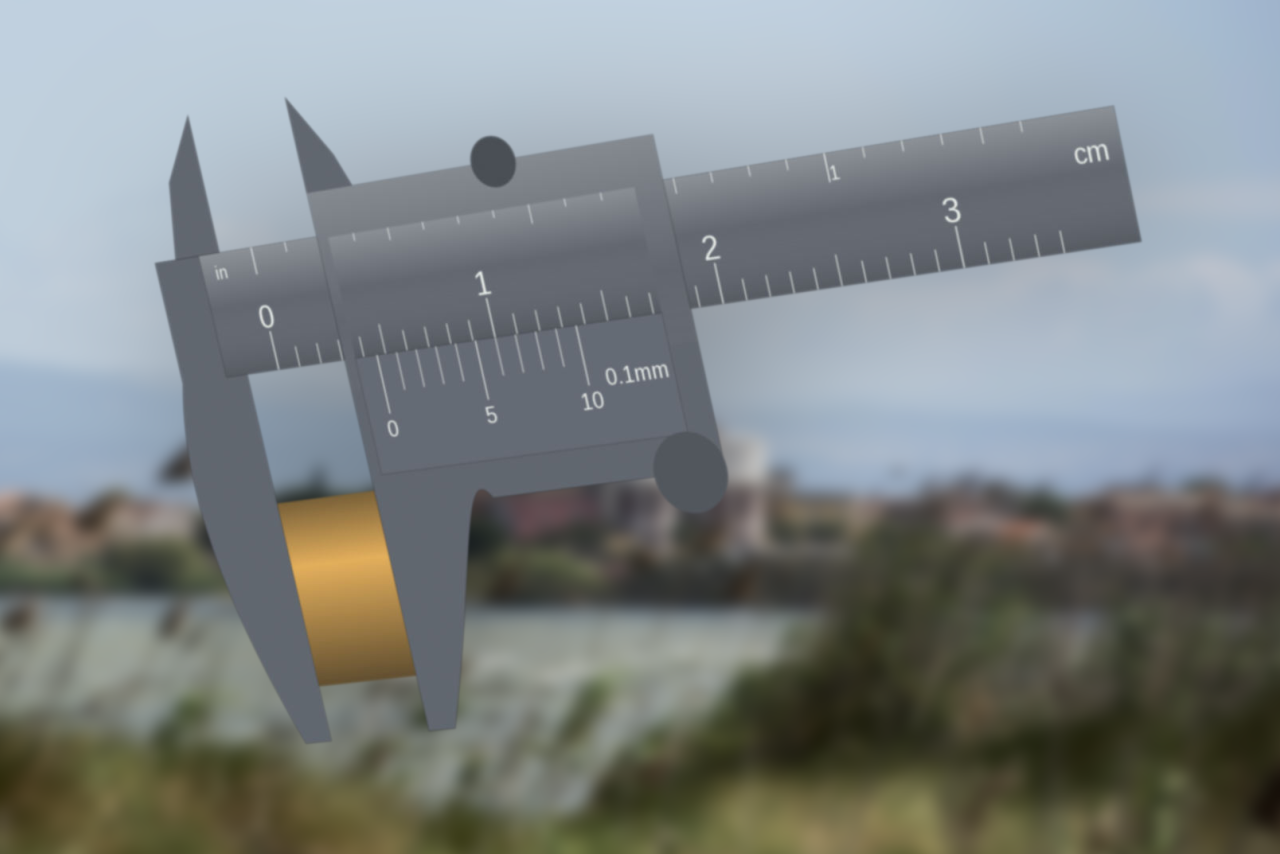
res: {"value": 4.6, "unit": "mm"}
